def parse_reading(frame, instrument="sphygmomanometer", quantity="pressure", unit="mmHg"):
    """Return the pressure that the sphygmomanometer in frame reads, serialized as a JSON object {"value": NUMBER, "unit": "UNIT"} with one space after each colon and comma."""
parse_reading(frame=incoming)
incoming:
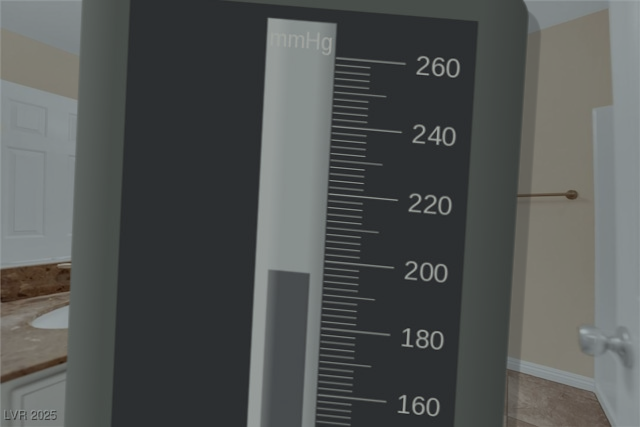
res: {"value": 196, "unit": "mmHg"}
